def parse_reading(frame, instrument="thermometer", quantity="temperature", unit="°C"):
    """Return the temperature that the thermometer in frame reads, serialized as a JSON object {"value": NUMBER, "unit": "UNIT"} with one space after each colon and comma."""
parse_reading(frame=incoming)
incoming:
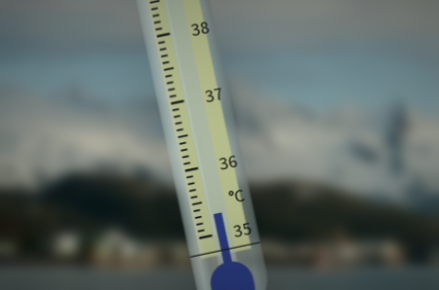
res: {"value": 35.3, "unit": "°C"}
